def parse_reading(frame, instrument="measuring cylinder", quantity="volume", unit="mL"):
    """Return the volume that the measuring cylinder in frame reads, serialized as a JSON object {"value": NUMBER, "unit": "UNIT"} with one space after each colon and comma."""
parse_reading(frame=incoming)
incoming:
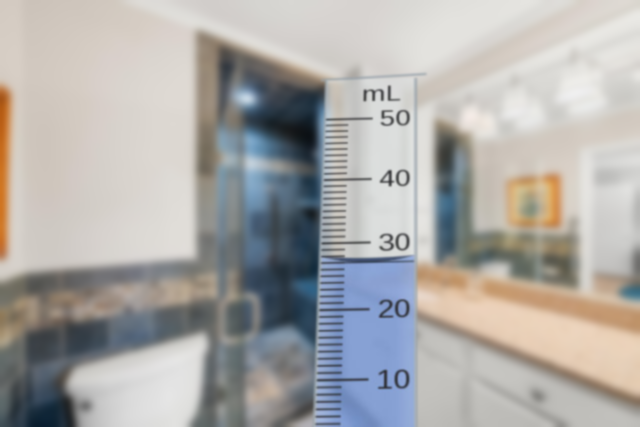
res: {"value": 27, "unit": "mL"}
